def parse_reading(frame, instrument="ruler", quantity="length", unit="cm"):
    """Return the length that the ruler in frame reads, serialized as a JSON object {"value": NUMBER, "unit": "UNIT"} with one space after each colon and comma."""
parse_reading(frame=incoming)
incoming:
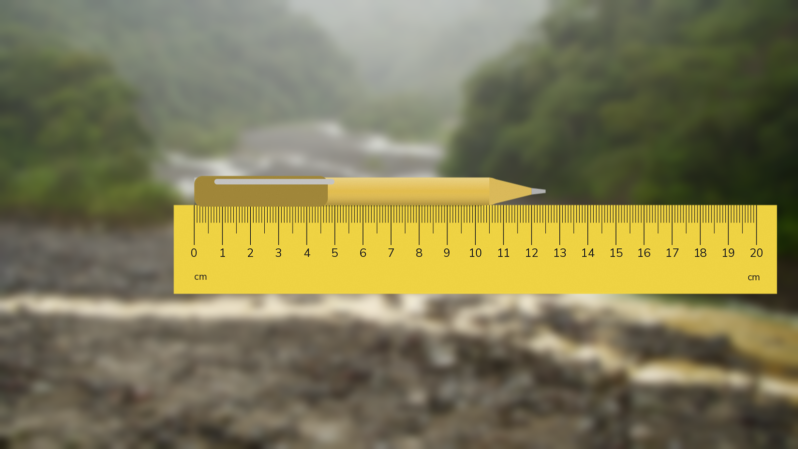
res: {"value": 12.5, "unit": "cm"}
